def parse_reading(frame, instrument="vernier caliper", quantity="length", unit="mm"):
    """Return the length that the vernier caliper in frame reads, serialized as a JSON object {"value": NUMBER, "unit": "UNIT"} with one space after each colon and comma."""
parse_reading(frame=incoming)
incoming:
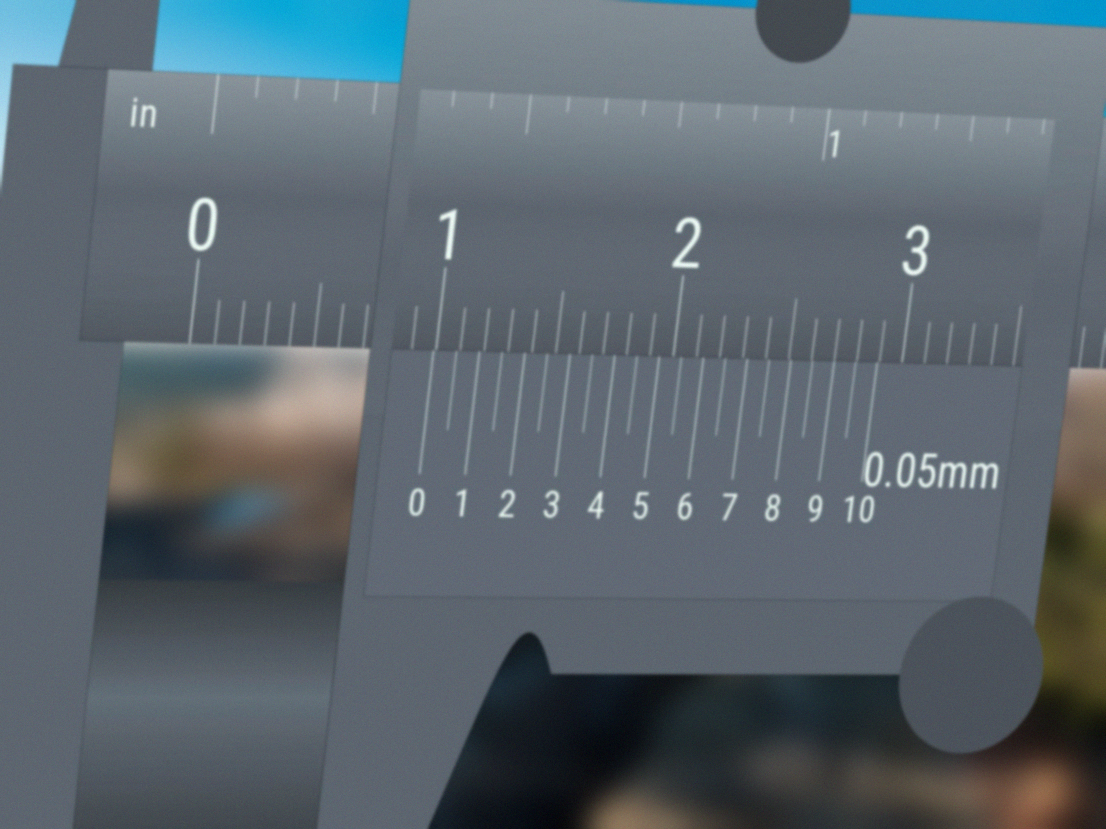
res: {"value": 9.9, "unit": "mm"}
